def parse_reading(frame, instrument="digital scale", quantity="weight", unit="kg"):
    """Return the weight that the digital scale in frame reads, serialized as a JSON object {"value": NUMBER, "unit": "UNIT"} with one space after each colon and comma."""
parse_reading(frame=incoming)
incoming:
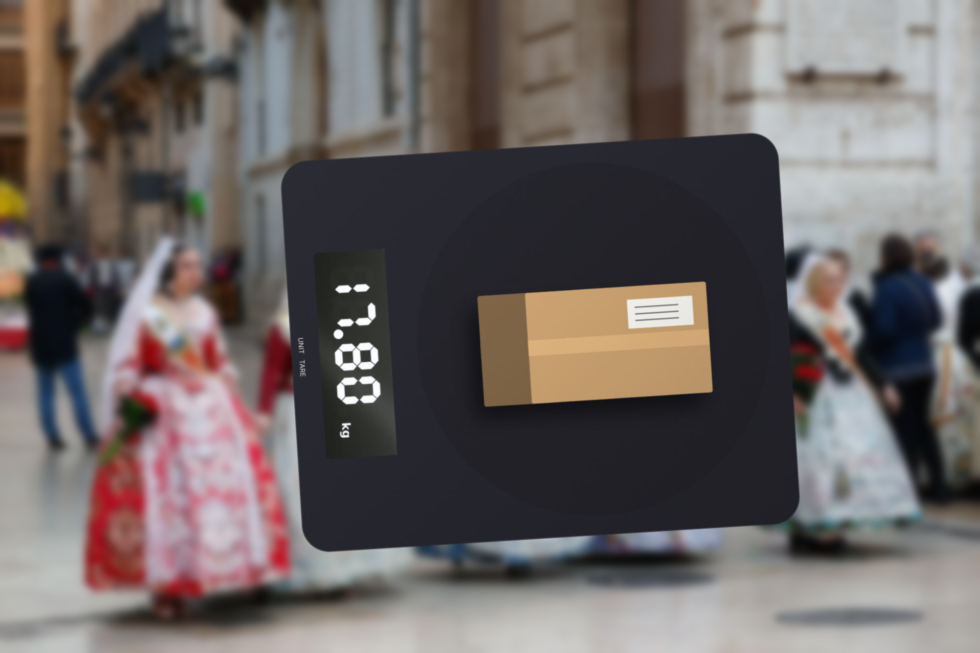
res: {"value": 17.80, "unit": "kg"}
